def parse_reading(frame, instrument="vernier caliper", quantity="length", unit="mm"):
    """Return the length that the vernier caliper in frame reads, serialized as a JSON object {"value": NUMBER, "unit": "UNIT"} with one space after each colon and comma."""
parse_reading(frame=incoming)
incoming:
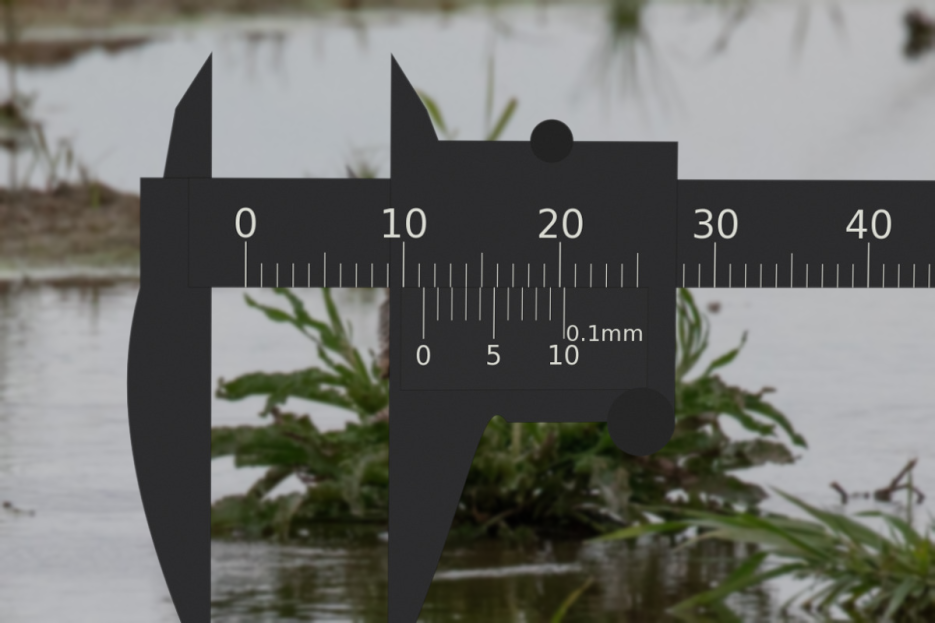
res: {"value": 11.3, "unit": "mm"}
